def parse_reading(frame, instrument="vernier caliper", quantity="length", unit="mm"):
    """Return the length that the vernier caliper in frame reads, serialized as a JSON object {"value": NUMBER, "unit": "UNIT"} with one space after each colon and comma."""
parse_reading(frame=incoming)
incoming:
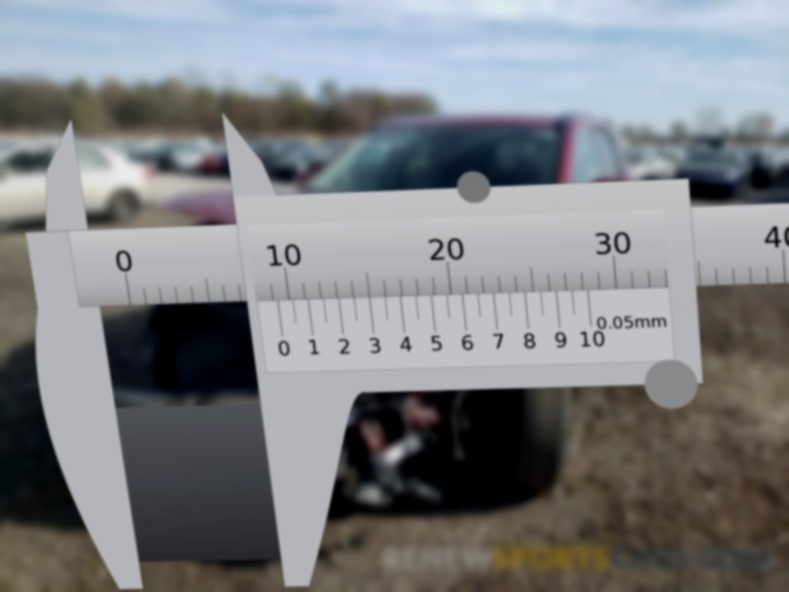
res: {"value": 9.3, "unit": "mm"}
